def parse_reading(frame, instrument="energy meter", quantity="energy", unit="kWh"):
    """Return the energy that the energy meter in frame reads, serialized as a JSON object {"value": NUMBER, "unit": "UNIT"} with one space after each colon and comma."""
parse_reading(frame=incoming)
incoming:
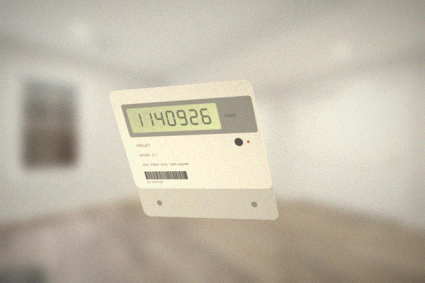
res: {"value": 1140926, "unit": "kWh"}
